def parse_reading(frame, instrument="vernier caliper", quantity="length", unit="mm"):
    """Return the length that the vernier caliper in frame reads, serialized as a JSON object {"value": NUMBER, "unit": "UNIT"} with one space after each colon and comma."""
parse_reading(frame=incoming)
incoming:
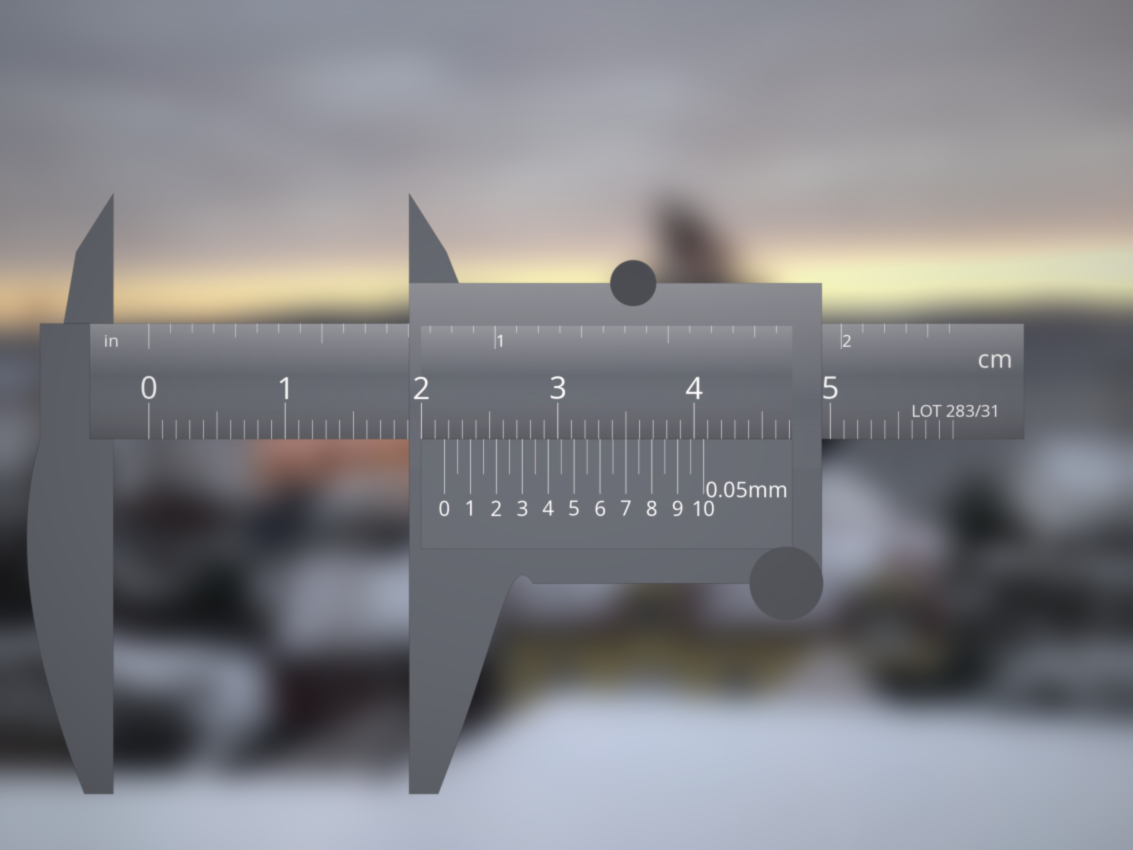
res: {"value": 21.7, "unit": "mm"}
